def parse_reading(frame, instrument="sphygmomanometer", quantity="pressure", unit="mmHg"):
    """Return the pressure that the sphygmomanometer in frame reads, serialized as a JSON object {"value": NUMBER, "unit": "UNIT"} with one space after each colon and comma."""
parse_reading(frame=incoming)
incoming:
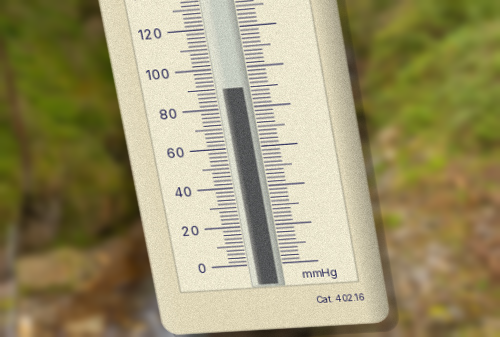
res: {"value": 90, "unit": "mmHg"}
